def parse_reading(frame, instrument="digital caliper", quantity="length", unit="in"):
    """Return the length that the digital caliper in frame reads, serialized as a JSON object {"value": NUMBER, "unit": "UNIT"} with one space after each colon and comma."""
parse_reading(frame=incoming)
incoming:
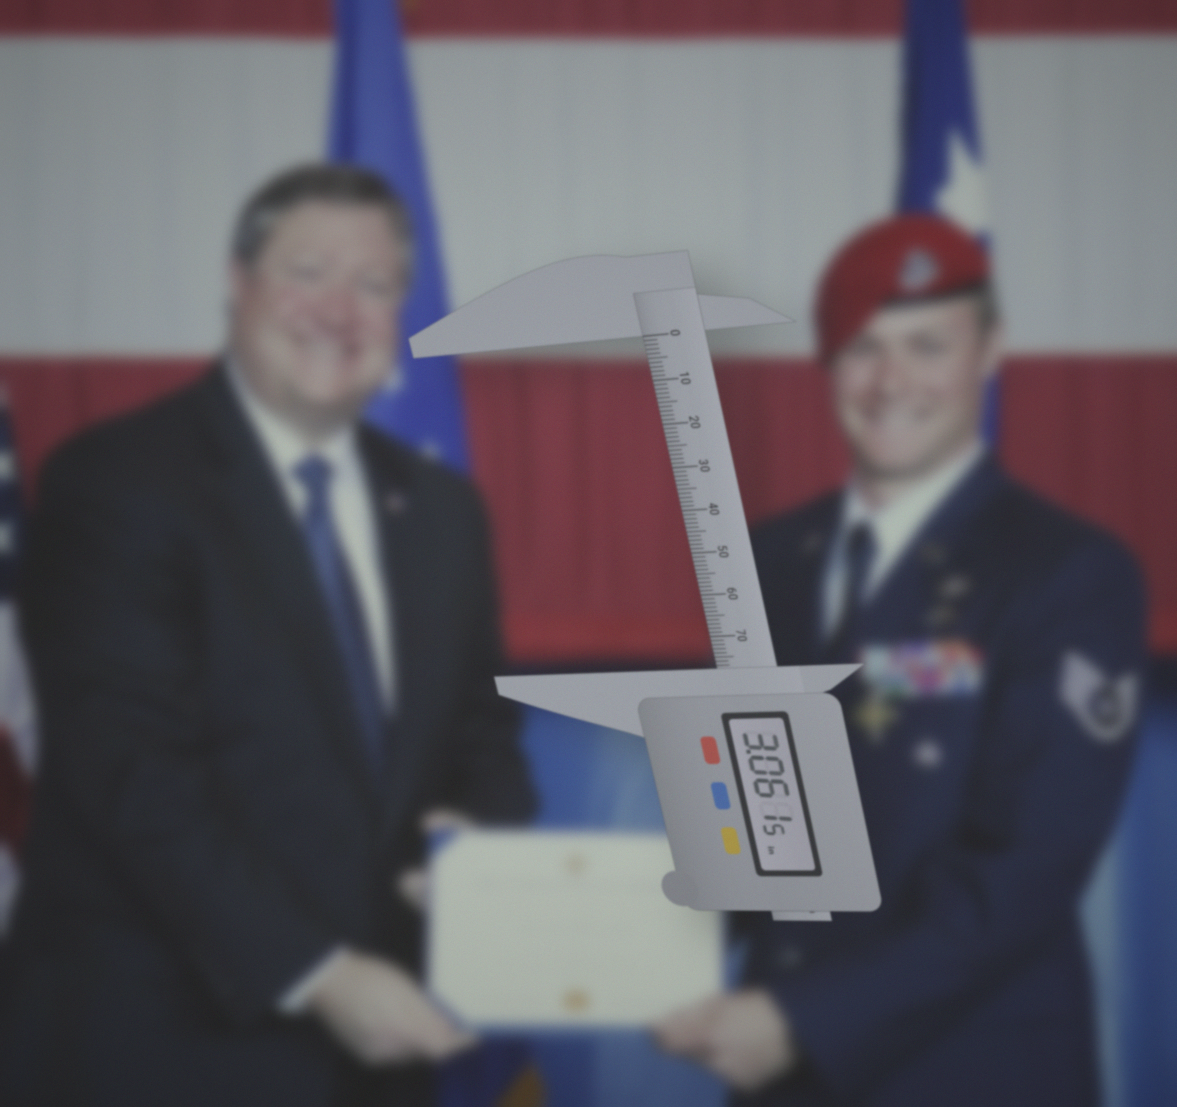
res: {"value": 3.0615, "unit": "in"}
